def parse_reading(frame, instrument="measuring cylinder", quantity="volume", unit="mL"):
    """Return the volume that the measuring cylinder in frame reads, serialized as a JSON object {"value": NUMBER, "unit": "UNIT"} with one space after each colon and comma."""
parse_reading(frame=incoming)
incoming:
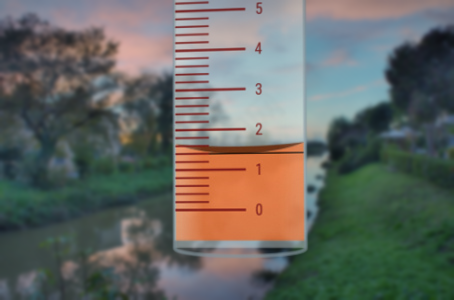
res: {"value": 1.4, "unit": "mL"}
